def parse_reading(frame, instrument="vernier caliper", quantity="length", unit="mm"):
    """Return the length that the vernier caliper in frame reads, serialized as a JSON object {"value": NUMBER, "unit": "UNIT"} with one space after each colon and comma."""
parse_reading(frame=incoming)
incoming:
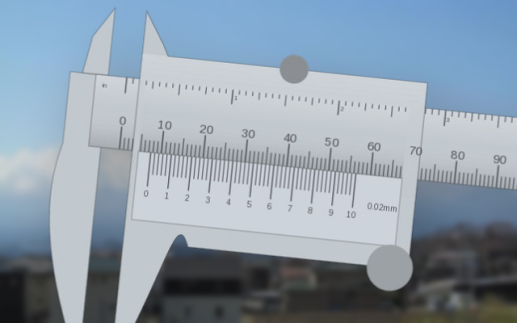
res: {"value": 7.5, "unit": "mm"}
